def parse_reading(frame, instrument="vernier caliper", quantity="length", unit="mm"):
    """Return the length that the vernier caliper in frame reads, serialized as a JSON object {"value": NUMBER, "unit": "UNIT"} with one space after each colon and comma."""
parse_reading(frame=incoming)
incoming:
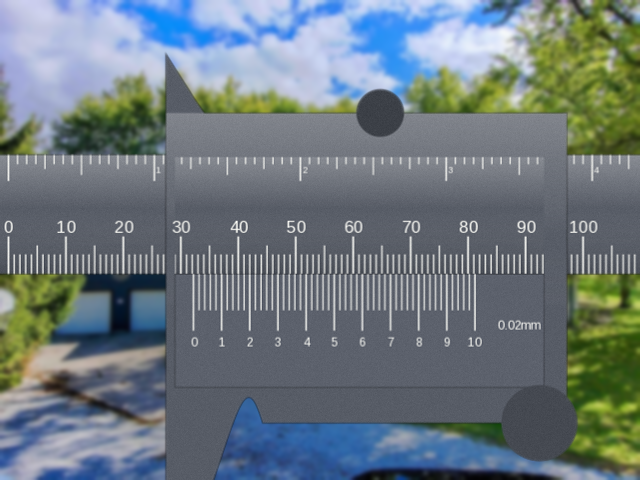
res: {"value": 32.2, "unit": "mm"}
